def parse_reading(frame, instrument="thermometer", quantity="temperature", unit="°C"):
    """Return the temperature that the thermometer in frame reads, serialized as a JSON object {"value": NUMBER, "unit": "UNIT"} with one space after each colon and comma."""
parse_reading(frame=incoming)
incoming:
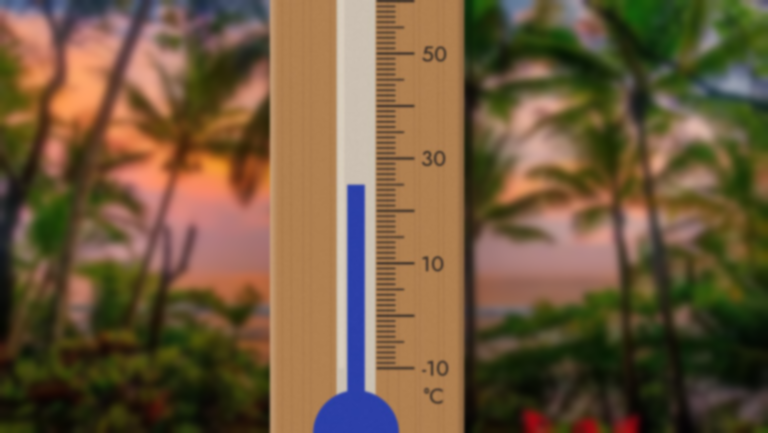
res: {"value": 25, "unit": "°C"}
